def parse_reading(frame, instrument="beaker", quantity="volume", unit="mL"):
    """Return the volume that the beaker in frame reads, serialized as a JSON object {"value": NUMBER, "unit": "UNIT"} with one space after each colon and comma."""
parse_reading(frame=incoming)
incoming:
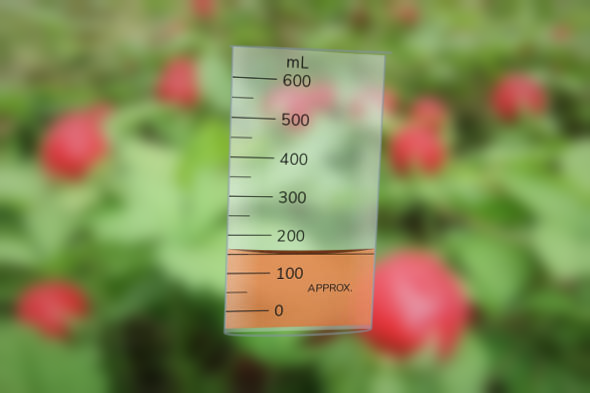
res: {"value": 150, "unit": "mL"}
